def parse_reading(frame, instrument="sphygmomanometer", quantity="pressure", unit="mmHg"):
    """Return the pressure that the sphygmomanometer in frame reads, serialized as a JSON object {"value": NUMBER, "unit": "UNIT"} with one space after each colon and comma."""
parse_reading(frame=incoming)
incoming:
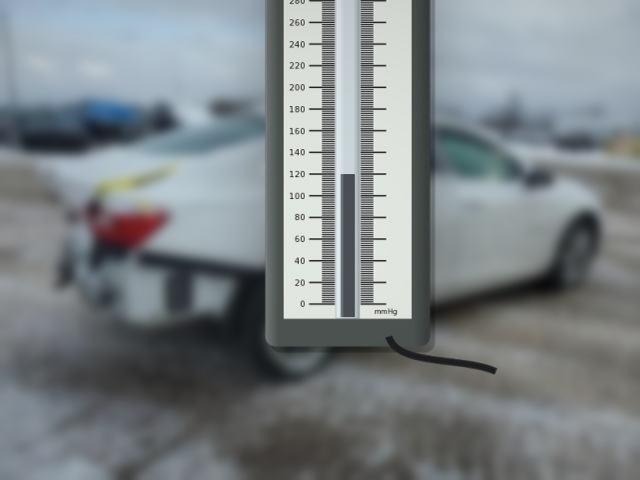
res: {"value": 120, "unit": "mmHg"}
